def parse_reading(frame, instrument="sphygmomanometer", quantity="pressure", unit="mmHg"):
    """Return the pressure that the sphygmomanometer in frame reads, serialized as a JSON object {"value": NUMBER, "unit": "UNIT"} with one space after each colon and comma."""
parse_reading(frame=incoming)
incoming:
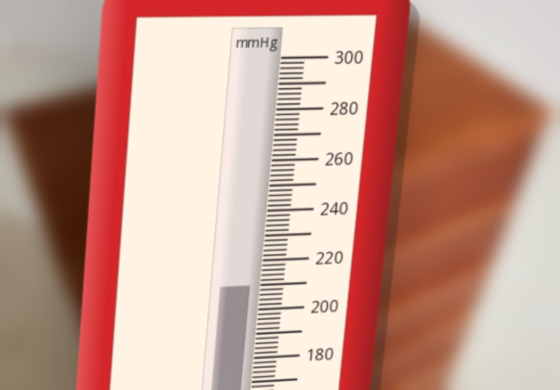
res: {"value": 210, "unit": "mmHg"}
